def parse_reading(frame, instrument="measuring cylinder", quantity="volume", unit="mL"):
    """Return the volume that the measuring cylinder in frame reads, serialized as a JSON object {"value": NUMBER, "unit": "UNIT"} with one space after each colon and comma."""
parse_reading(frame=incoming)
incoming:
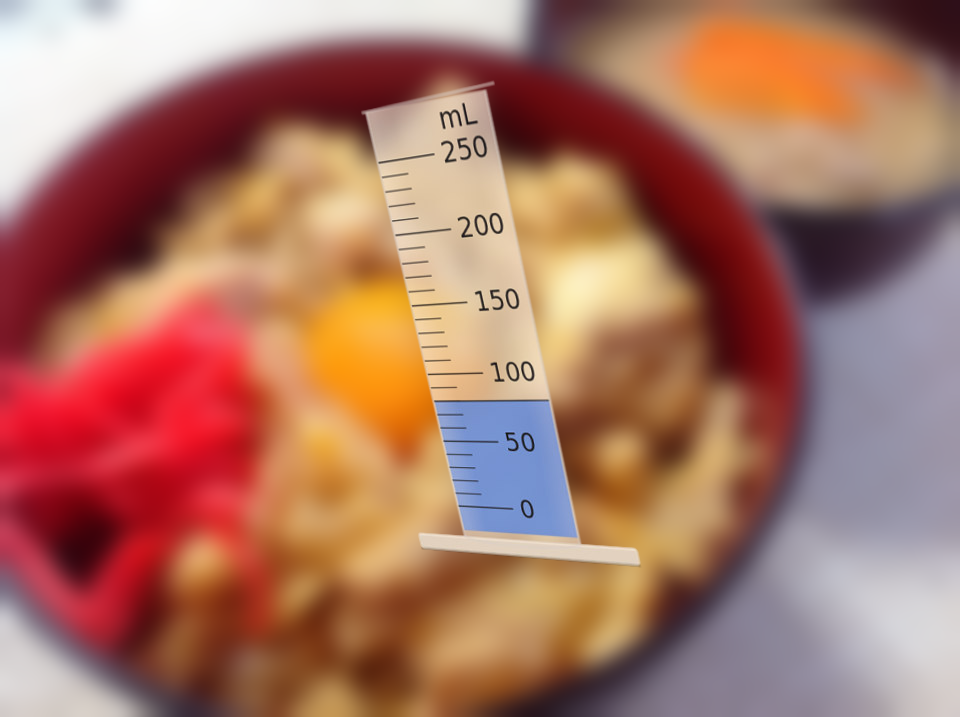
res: {"value": 80, "unit": "mL"}
